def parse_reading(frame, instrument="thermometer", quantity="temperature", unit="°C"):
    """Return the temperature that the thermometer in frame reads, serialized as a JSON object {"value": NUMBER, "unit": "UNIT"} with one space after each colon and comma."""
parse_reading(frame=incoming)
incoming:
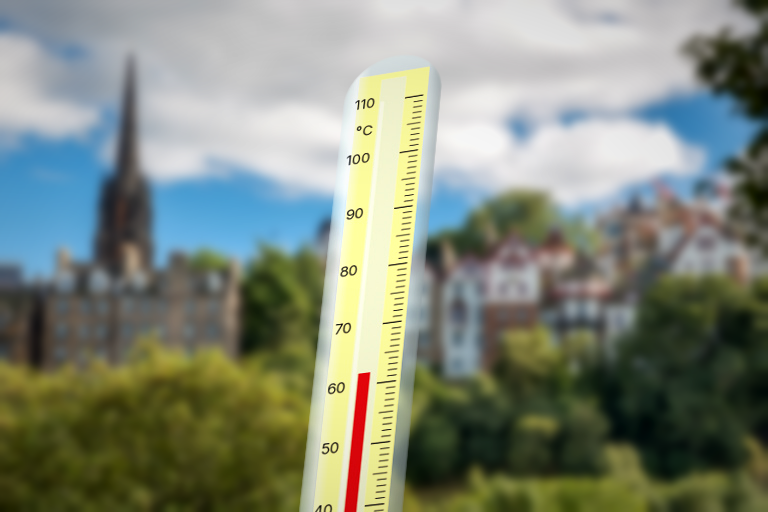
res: {"value": 62, "unit": "°C"}
